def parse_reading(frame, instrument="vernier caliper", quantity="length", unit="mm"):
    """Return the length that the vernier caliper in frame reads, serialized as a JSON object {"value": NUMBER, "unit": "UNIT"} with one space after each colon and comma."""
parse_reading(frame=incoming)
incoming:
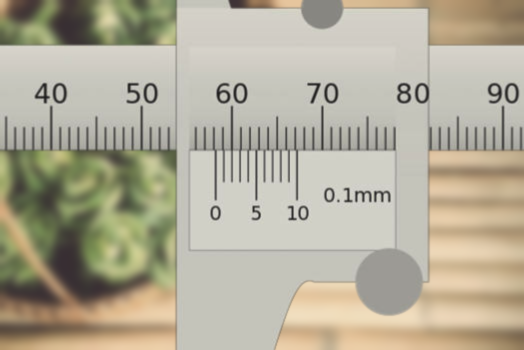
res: {"value": 58.2, "unit": "mm"}
